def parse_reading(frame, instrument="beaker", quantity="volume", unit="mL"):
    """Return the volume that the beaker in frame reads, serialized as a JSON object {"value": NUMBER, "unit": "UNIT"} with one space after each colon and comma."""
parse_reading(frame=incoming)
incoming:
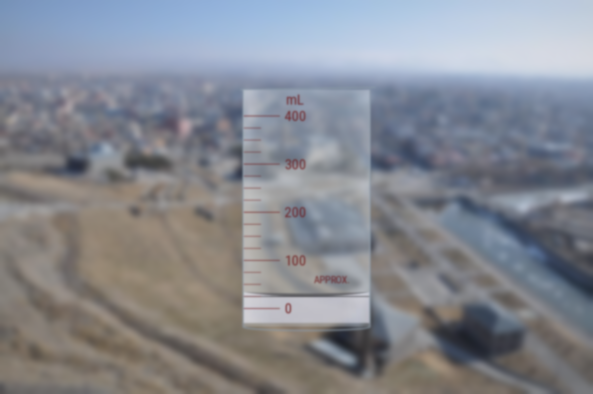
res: {"value": 25, "unit": "mL"}
